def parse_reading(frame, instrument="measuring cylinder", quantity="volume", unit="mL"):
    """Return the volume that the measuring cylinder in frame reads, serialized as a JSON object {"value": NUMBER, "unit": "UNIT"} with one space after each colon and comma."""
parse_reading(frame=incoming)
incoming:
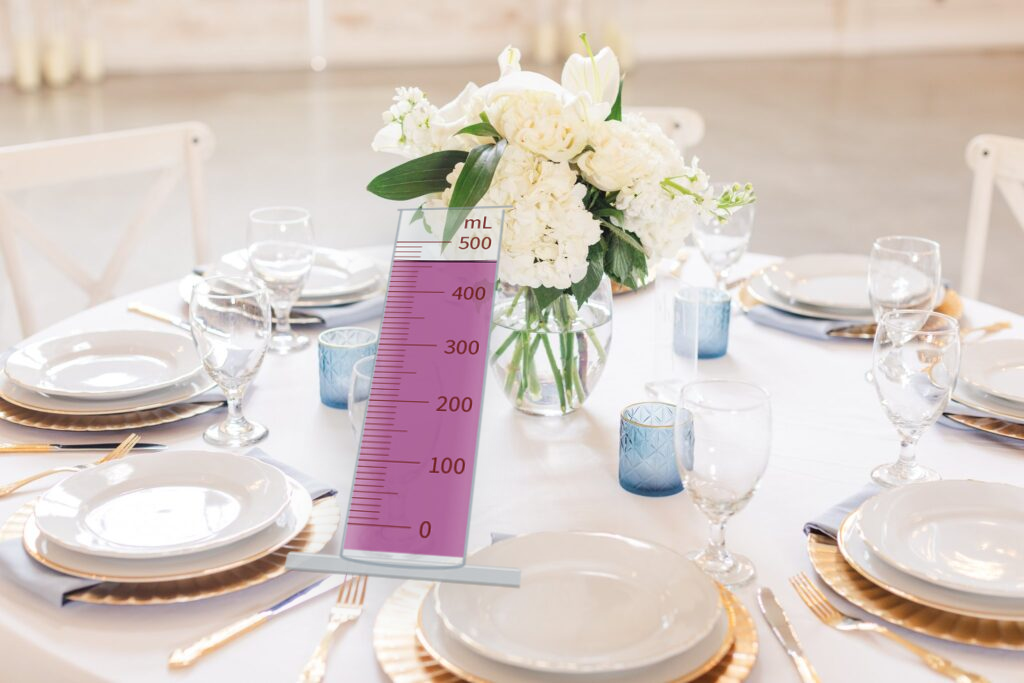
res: {"value": 460, "unit": "mL"}
